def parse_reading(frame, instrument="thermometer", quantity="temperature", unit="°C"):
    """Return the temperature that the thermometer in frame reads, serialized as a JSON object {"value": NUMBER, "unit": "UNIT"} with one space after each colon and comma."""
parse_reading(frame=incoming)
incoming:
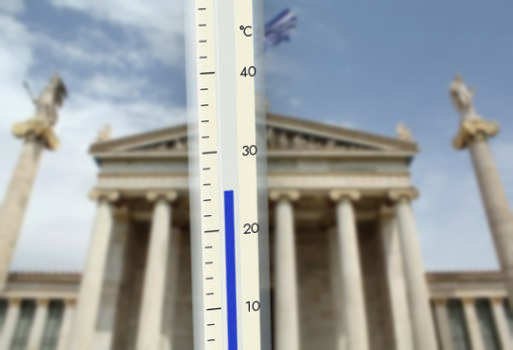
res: {"value": 25, "unit": "°C"}
